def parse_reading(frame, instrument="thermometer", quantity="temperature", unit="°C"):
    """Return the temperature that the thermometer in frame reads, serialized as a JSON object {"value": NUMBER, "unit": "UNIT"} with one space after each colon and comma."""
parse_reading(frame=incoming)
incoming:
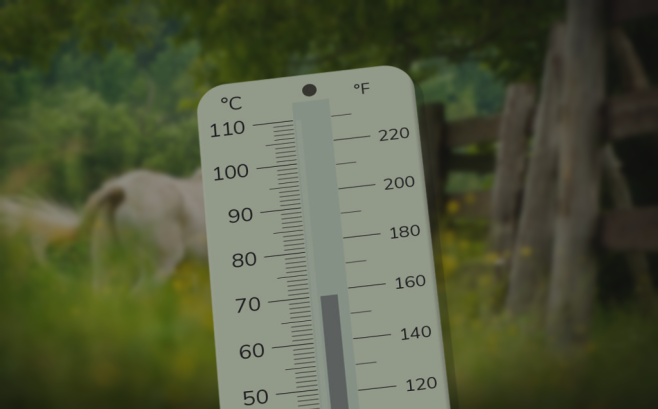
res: {"value": 70, "unit": "°C"}
